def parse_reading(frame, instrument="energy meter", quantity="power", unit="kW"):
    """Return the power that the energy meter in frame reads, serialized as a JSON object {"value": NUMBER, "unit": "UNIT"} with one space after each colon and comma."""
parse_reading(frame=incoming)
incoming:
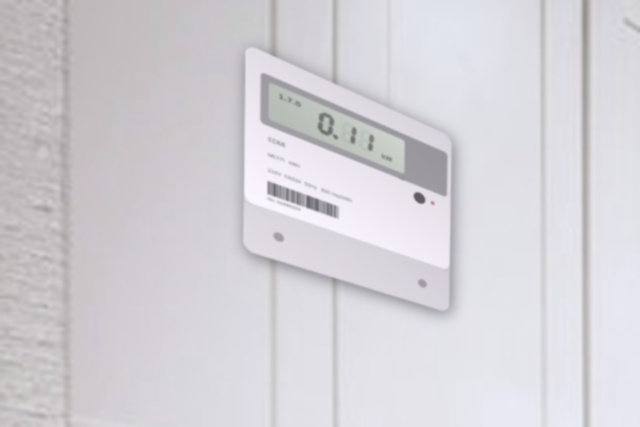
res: {"value": 0.11, "unit": "kW"}
